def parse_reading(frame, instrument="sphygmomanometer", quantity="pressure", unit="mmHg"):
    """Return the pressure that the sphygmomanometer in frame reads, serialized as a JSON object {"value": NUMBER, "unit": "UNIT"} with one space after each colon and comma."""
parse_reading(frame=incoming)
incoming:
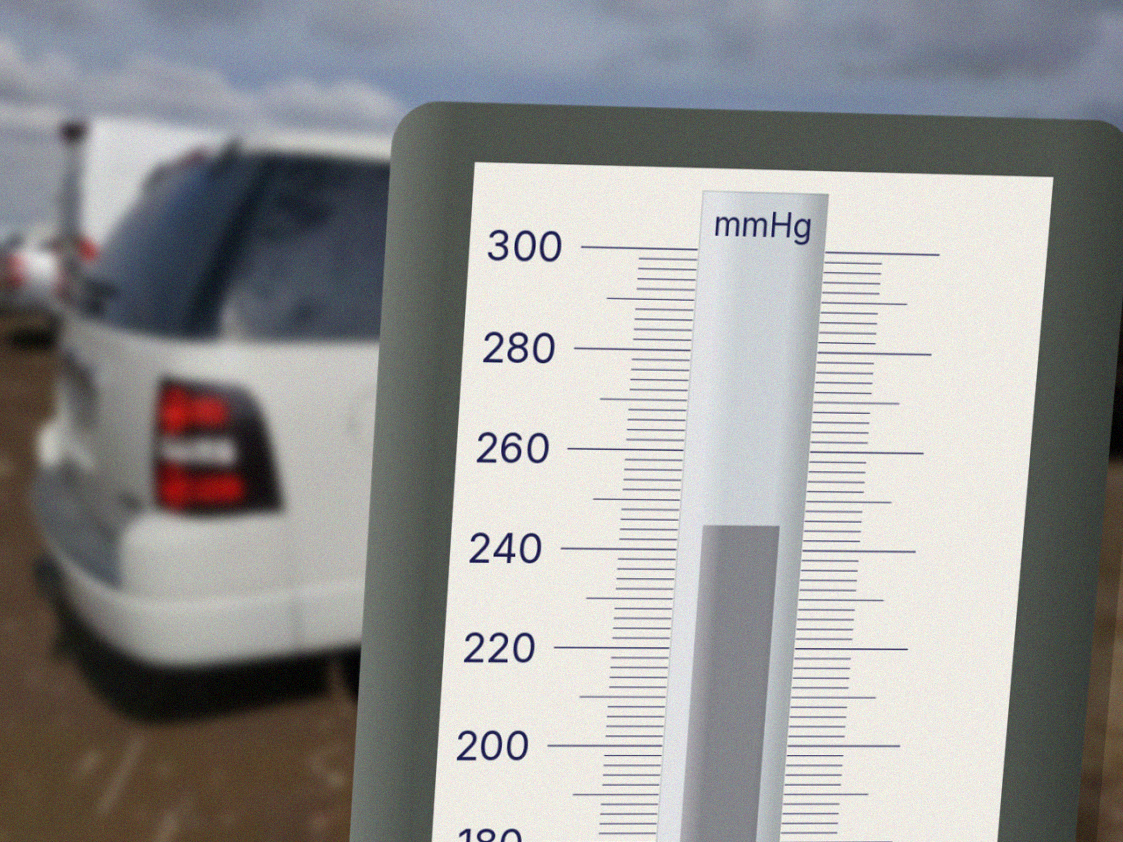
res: {"value": 245, "unit": "mmHg"}
